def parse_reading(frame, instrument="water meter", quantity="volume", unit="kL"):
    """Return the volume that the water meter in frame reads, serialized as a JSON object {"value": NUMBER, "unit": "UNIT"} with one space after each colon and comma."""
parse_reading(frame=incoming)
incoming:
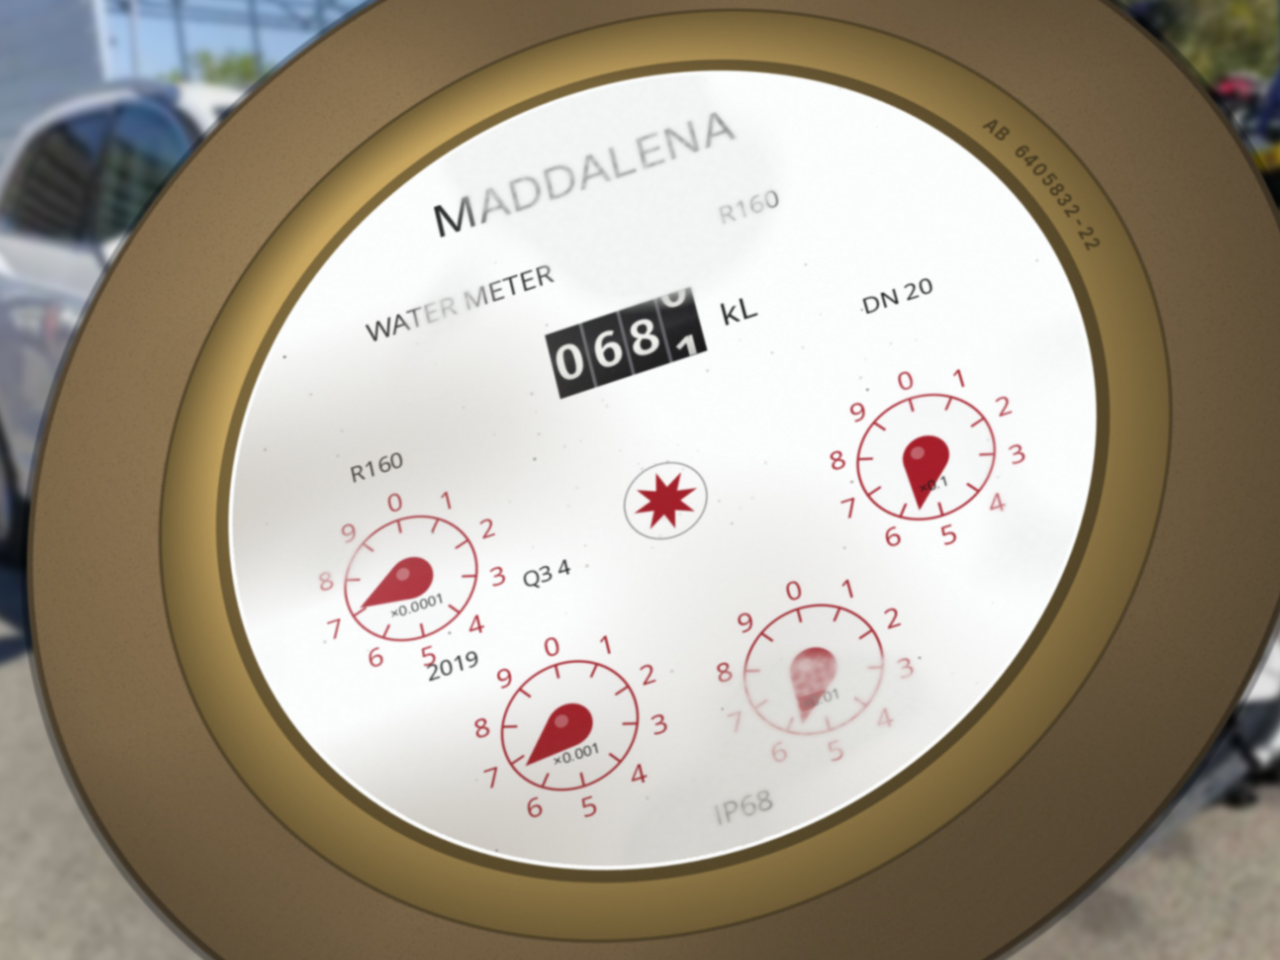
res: {"value": 680.5567, "unit": "kL"}
